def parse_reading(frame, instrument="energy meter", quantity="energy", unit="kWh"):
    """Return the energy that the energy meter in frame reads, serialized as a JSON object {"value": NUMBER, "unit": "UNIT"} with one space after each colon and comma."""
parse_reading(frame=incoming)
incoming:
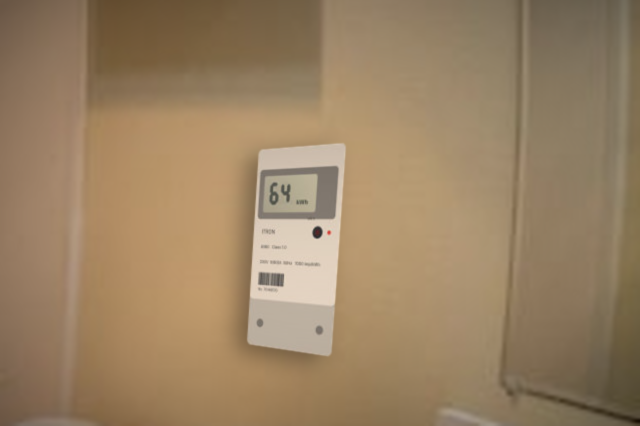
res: {"value": 64, "unit": "kWh"}
